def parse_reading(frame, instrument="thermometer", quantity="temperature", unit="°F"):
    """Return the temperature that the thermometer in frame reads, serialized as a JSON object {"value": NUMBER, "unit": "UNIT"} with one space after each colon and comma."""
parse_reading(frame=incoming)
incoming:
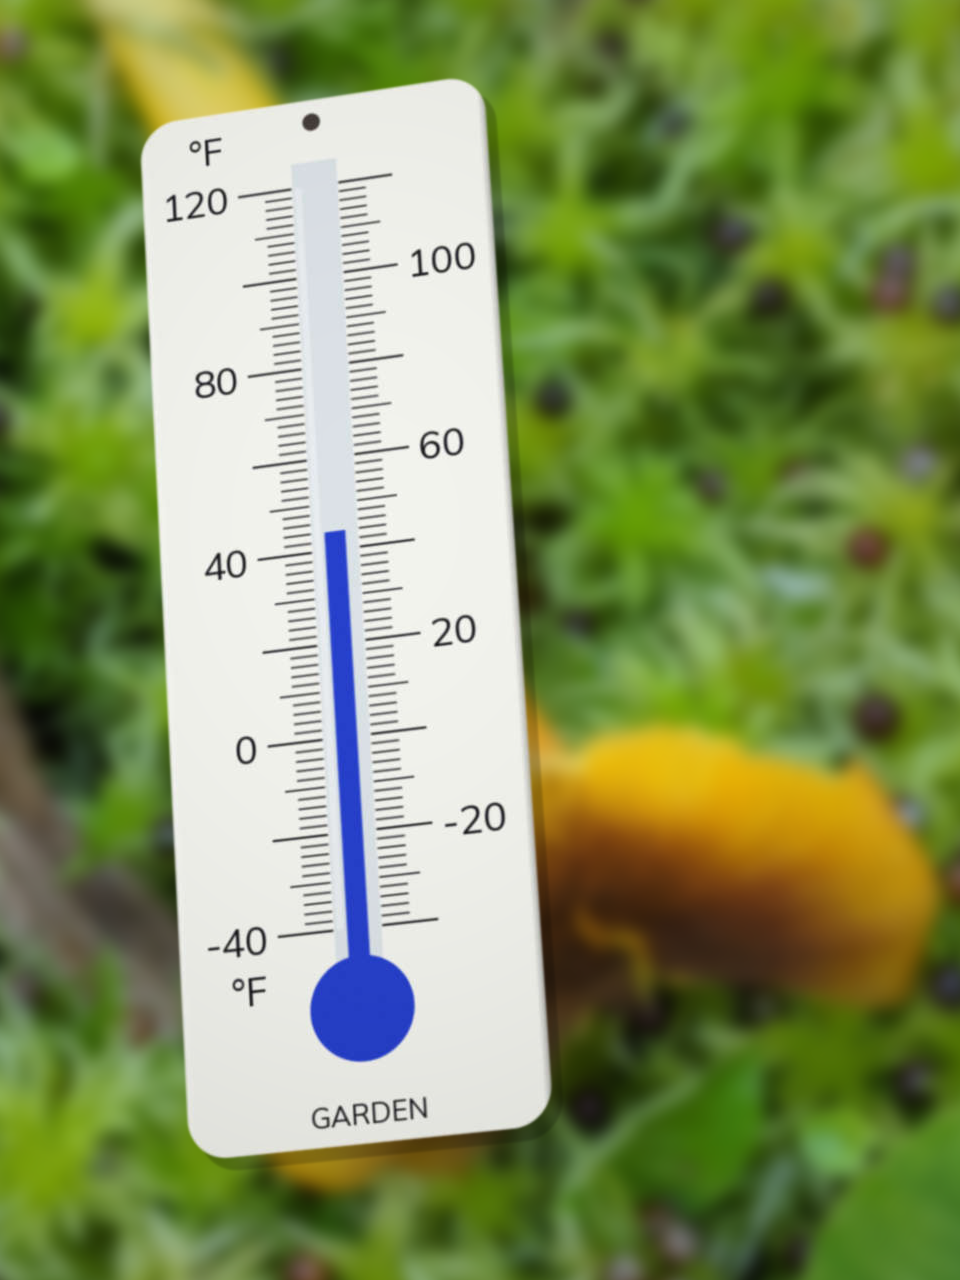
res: {"value": 44, "unit": "°F"}
